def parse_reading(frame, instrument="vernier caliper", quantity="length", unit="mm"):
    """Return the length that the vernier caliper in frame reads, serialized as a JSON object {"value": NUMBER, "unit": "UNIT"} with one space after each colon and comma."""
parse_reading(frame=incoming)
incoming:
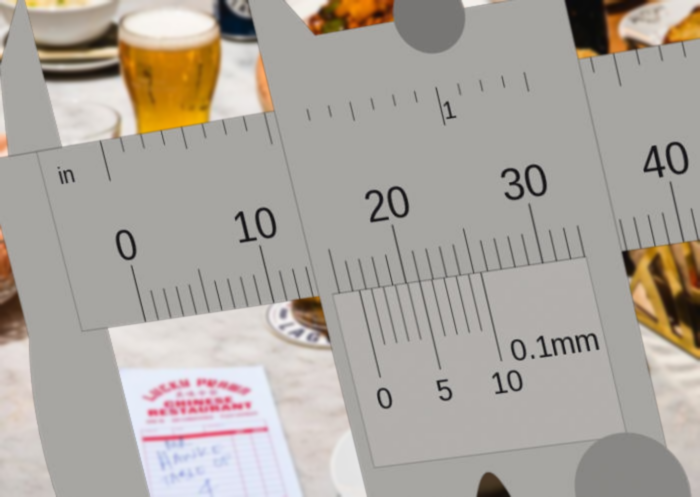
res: {"value": 16.5, "unit": "mm"}
